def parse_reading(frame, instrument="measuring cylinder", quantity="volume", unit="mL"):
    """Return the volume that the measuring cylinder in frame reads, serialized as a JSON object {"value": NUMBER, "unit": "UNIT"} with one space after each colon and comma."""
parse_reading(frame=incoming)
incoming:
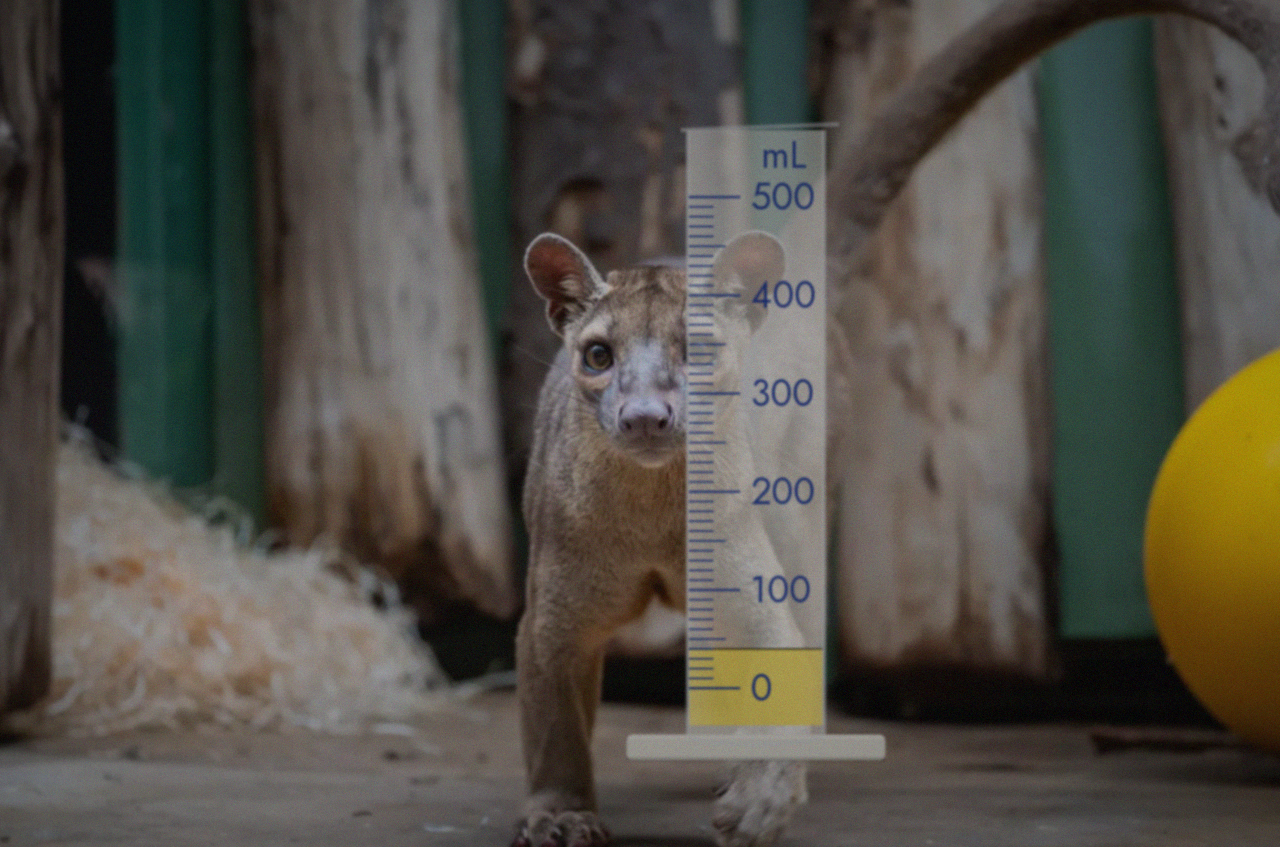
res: {"value": 40, "unit": "mL"}
